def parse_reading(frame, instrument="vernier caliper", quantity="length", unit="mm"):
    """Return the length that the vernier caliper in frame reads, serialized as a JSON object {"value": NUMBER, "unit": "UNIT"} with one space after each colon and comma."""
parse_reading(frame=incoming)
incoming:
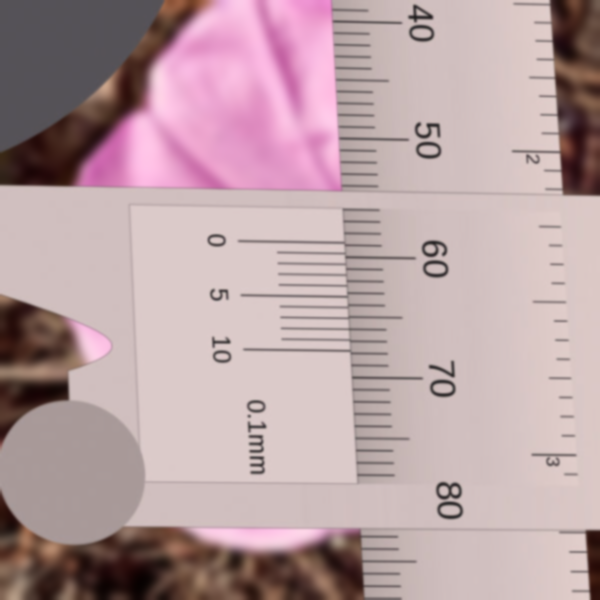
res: {"value": 58.8, "unit": "mm"}
